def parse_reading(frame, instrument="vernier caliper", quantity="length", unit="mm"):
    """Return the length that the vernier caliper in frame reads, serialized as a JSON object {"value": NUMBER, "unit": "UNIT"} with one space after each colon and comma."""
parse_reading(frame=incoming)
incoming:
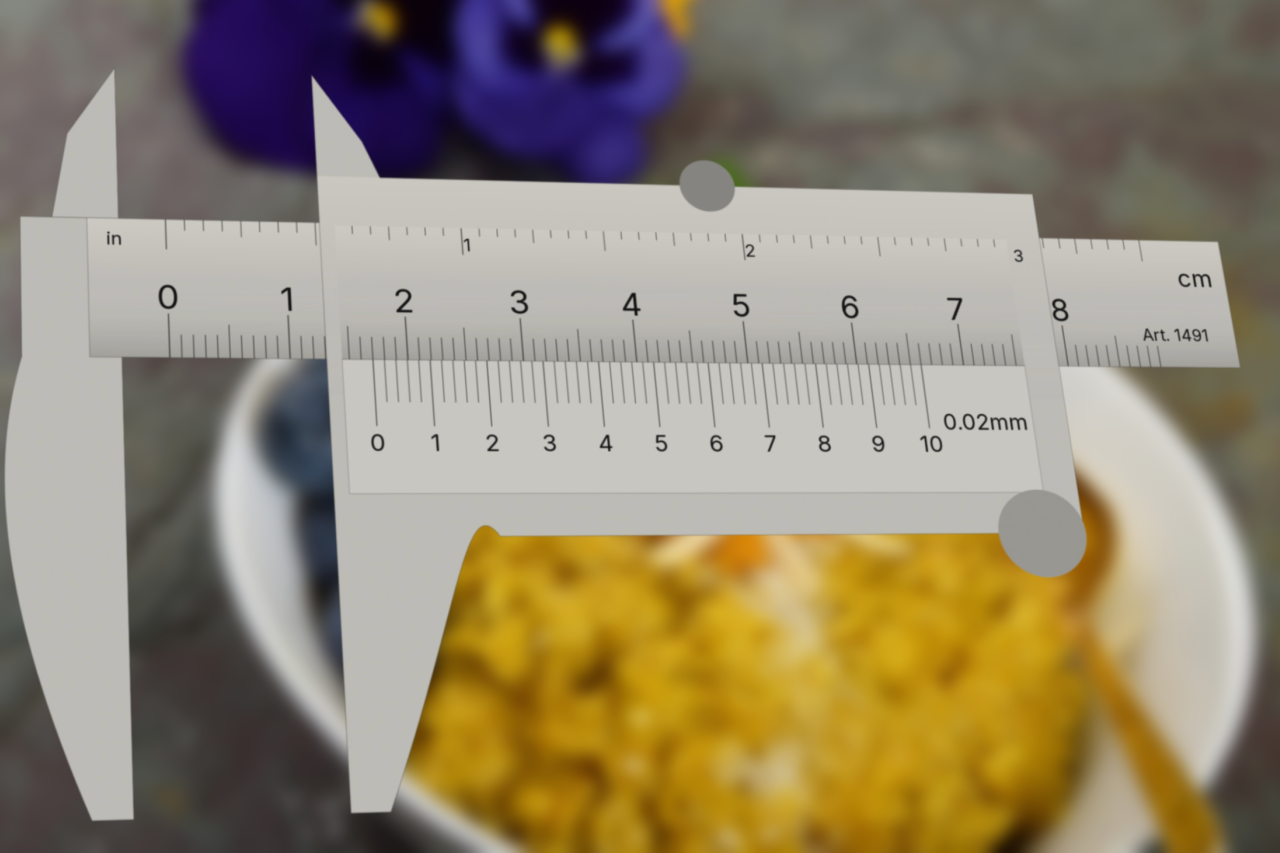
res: {"value": 17.0, "unit": "mm"}
